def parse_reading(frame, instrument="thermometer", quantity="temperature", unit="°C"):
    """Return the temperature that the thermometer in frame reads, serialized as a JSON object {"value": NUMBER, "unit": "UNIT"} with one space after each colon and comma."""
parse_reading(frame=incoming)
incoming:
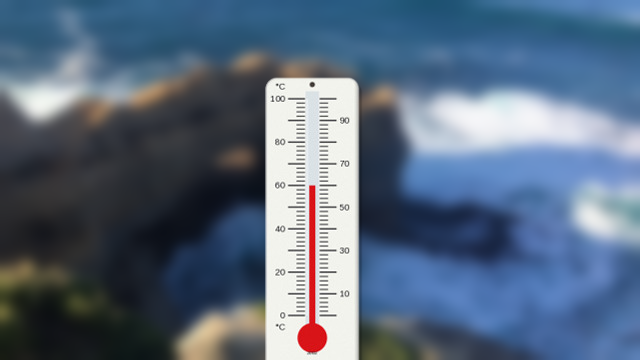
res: {"value": 60, "unit": "°C"}
